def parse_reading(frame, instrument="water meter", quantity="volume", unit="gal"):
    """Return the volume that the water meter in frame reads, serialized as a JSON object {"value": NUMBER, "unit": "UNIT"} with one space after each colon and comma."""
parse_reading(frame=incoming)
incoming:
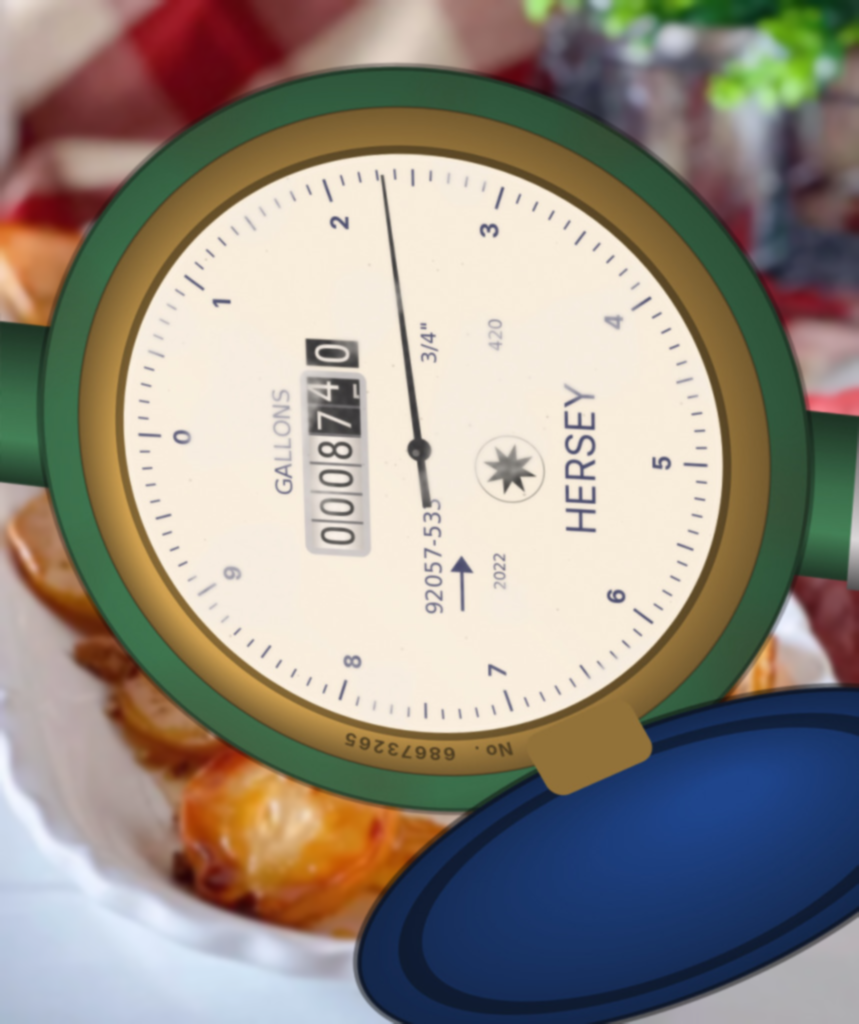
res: {"value": 8742.3, "unit": "gal"}
